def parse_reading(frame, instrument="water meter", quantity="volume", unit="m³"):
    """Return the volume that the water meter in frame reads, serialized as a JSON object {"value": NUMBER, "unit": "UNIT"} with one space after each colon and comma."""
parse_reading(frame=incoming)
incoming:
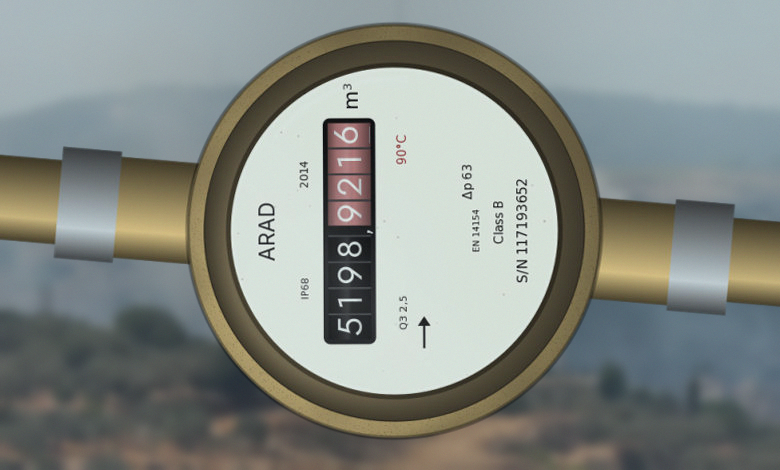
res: {"value": 5198.9216, "unit": "m³"}
